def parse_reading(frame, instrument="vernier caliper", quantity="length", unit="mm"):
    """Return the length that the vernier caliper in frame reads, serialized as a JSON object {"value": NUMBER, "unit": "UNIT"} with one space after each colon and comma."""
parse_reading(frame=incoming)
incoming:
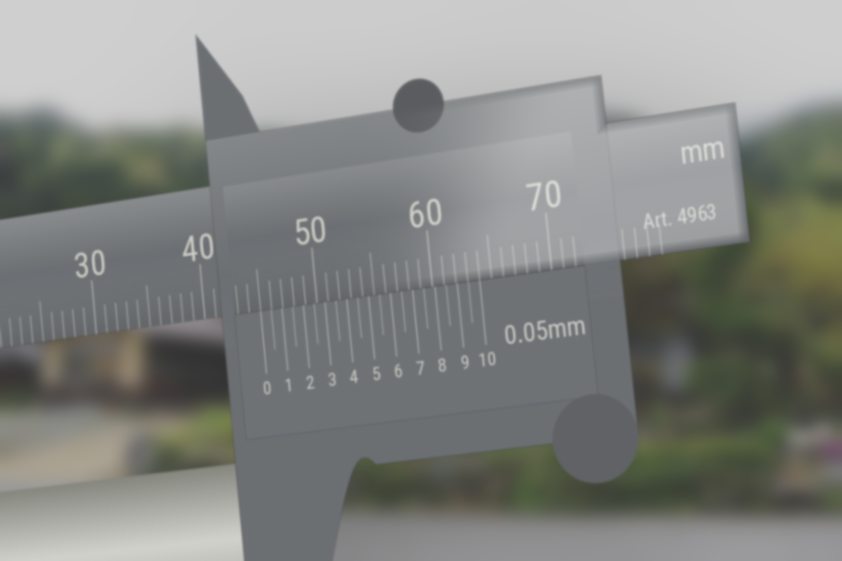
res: {"value": 45.0, "unit": "mm"}
